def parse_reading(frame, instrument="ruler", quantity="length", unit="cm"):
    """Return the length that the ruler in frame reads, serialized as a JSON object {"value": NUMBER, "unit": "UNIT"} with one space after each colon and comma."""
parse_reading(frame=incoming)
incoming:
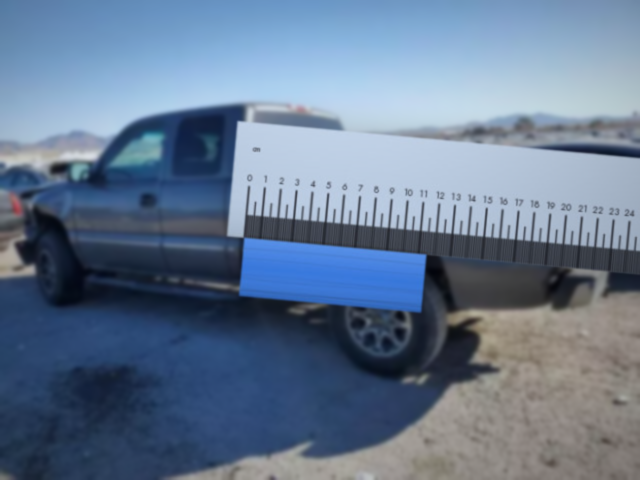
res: {"value": 11.5, "unit": "cm"}
